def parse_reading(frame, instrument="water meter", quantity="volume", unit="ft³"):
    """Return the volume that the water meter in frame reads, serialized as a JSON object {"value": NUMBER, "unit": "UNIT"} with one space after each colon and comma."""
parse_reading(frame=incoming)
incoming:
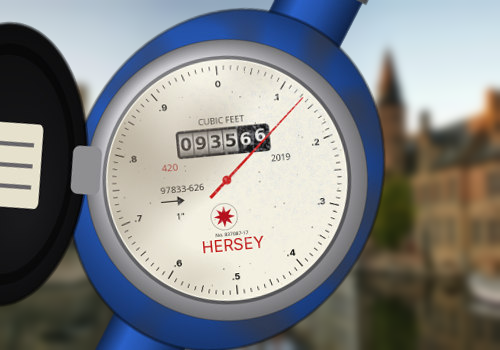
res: {"value": 93566.13, "unit": "ft³"}
